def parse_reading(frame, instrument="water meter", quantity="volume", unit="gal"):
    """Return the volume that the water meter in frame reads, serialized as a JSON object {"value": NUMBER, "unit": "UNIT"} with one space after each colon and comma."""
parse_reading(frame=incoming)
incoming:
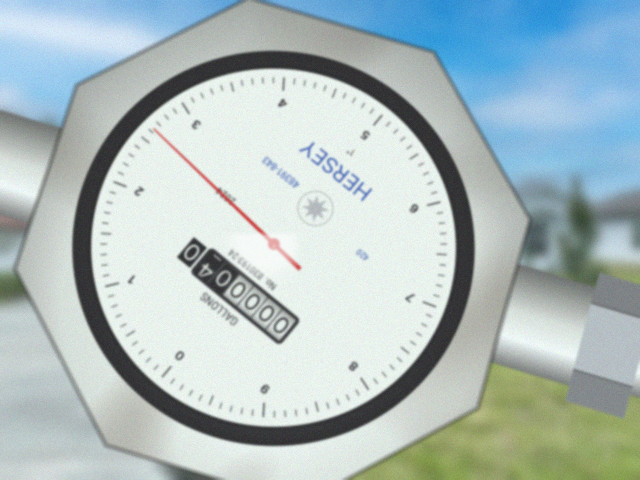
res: {"value": 42.6, "unit": "gal"}
